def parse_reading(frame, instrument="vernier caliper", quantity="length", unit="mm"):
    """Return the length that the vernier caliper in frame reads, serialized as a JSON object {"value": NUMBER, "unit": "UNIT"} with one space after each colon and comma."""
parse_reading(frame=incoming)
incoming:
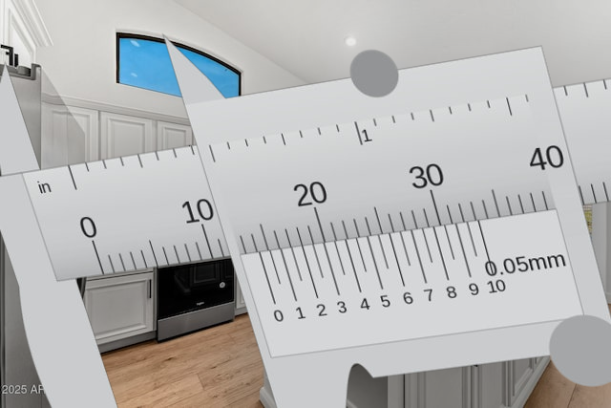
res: {"value": 14.2, "unit": "mm"}
